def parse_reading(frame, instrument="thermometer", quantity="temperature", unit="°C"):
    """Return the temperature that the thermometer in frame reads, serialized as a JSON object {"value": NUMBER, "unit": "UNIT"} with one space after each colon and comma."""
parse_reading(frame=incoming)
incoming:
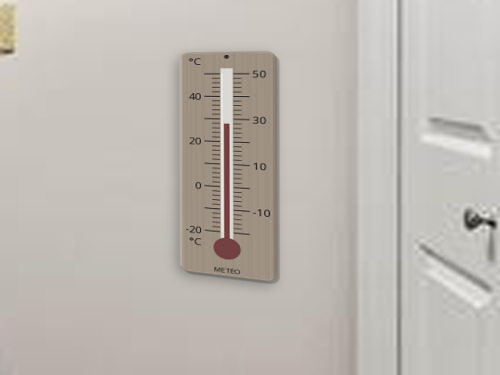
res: {"value": 28, "unit": "°C"}
